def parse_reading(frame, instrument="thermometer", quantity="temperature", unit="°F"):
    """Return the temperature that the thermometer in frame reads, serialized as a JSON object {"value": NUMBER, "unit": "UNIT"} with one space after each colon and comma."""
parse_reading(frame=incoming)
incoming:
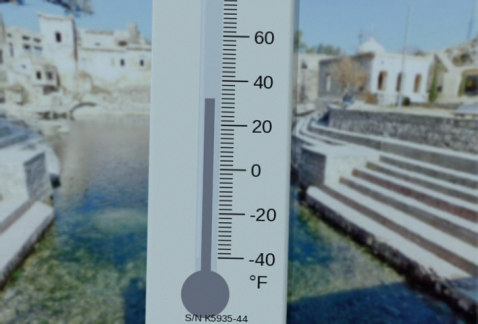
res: {"value": 32, "unit": "°F"}
